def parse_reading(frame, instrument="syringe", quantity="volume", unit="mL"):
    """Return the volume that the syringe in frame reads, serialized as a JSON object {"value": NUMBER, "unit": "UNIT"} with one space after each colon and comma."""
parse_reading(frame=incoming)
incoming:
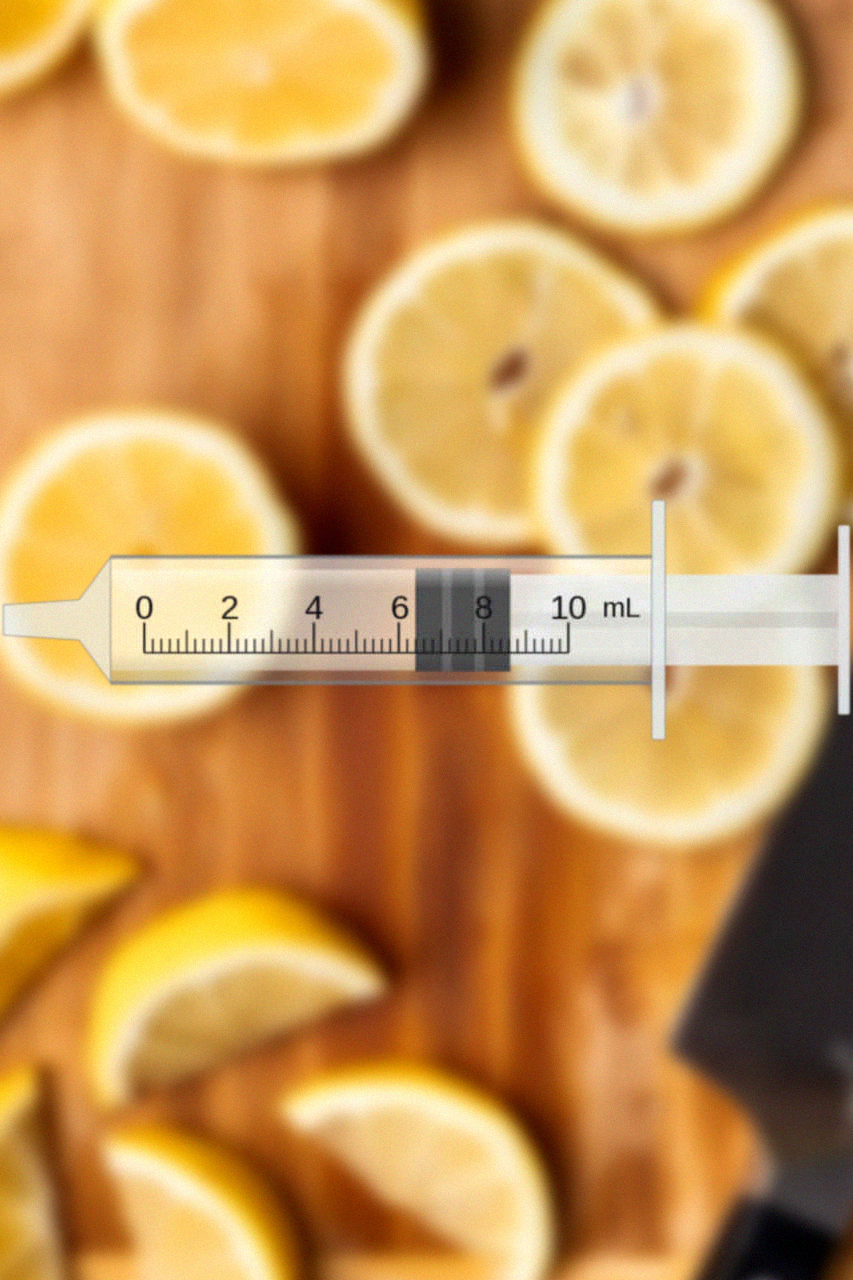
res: {"value": 6.4, "unit": "mL"}
